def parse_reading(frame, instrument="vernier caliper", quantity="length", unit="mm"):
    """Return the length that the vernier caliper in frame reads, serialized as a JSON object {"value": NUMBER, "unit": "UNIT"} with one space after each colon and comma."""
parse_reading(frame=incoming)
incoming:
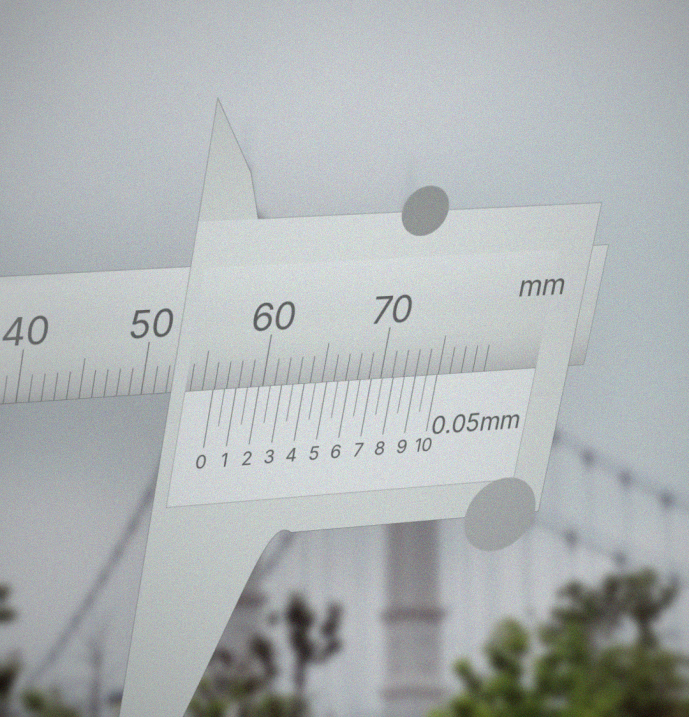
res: {"value": 55.9, "unit": "mm"}
